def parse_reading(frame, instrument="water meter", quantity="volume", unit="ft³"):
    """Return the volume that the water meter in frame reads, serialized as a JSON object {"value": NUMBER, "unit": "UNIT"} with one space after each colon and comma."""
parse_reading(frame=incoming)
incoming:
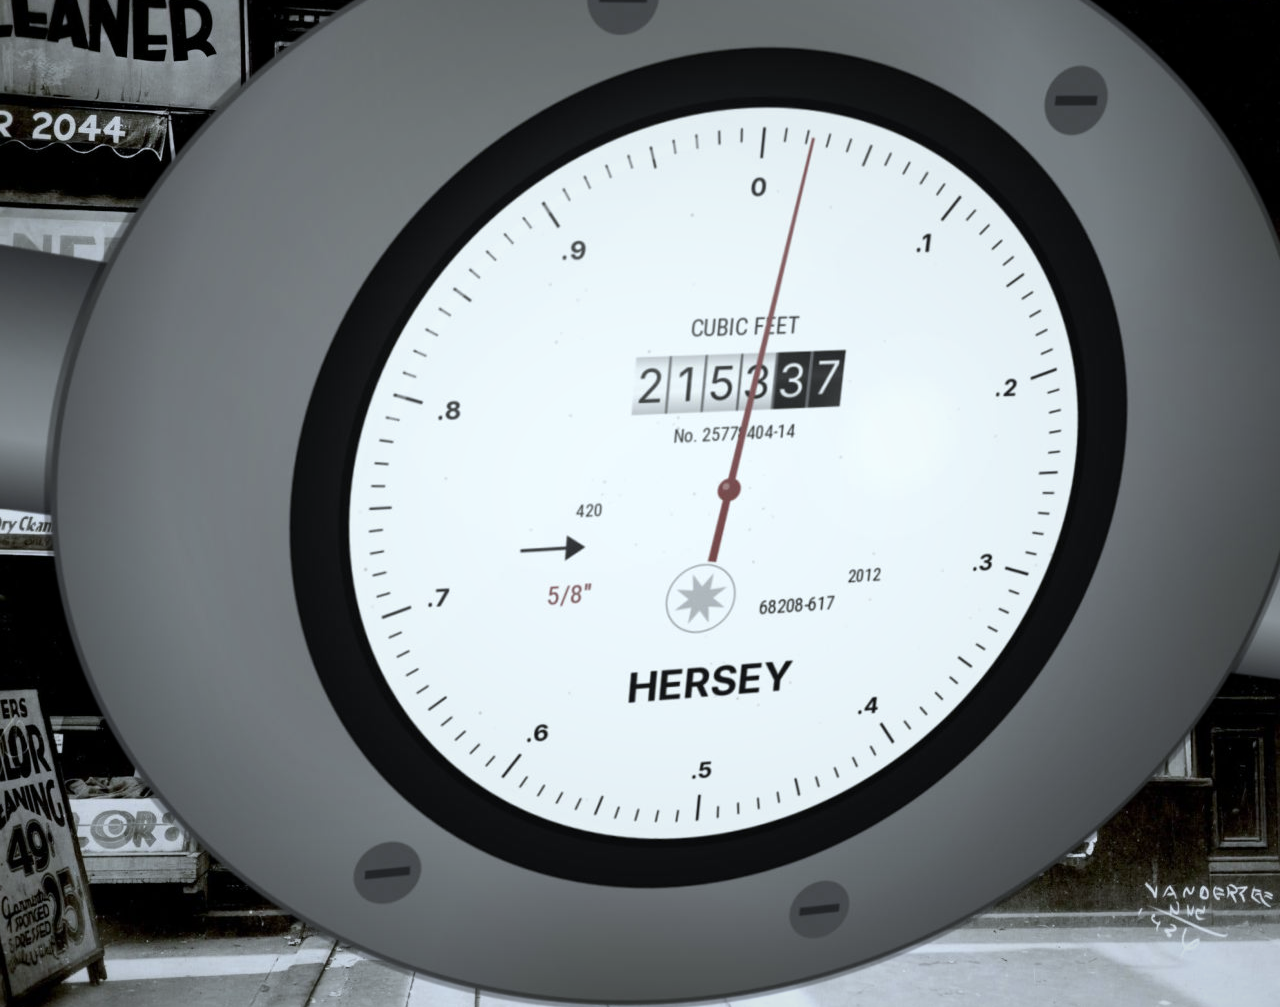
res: {"value": 215337.02, "unit": "ft³"}
